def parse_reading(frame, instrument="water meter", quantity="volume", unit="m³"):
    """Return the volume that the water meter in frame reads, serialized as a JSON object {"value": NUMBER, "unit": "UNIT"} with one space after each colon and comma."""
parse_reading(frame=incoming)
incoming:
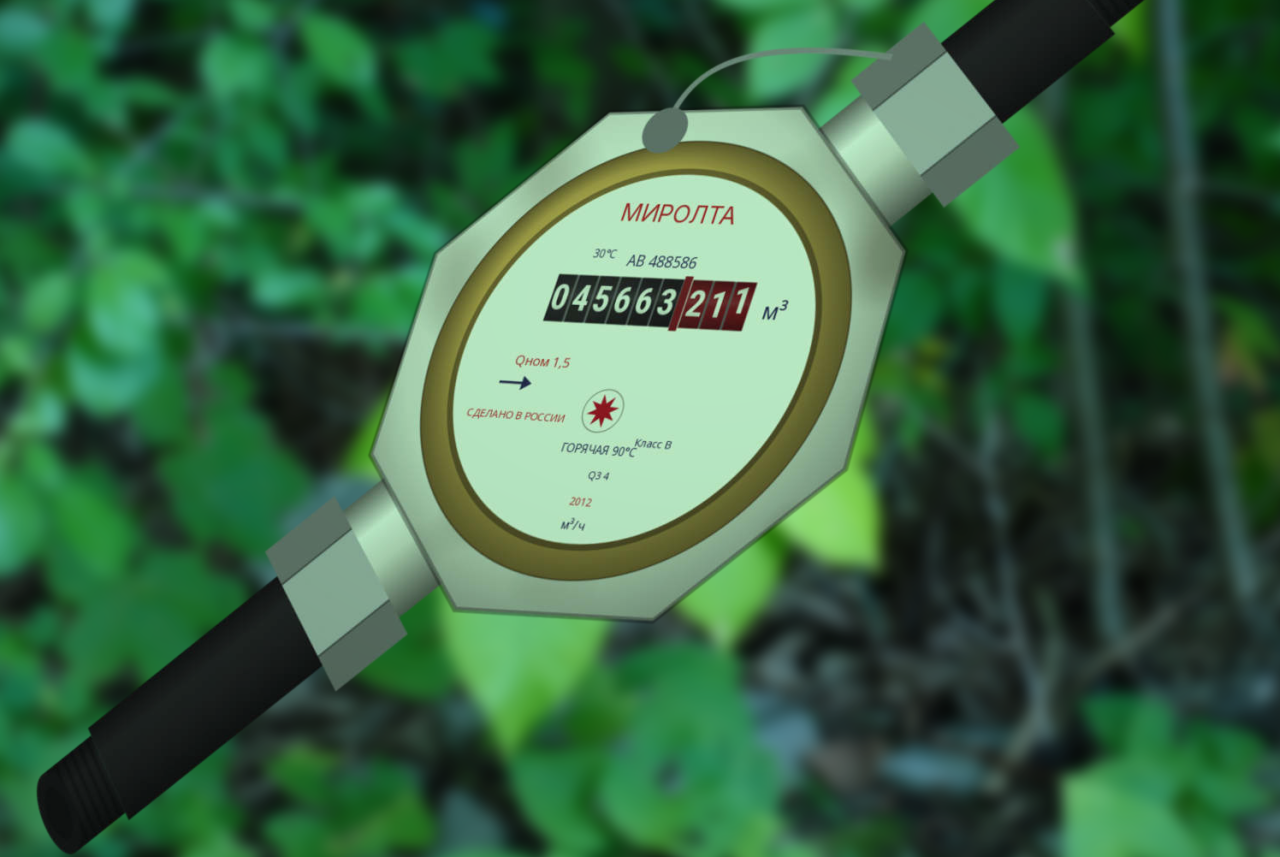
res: {"value": 45663.211, "unit": "m³"}
